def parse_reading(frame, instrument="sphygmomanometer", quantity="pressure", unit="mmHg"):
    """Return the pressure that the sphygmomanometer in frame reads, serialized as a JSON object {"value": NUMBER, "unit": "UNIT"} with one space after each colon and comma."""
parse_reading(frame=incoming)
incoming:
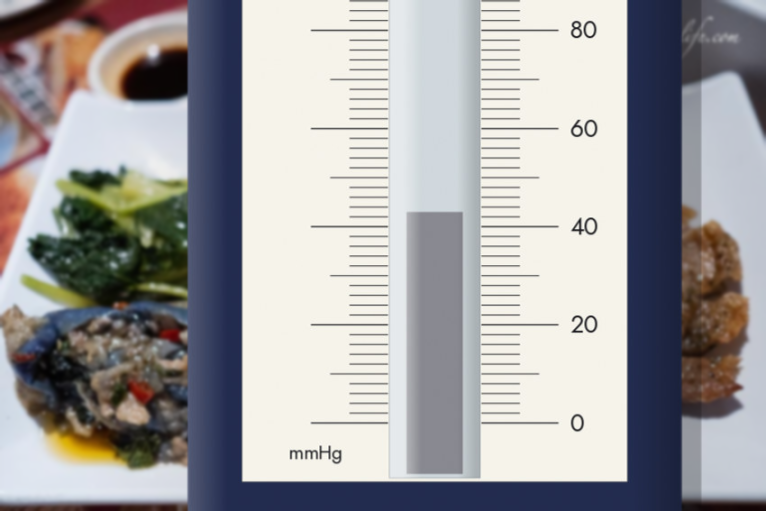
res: {"value": 43, "unit": "mmHg"}
